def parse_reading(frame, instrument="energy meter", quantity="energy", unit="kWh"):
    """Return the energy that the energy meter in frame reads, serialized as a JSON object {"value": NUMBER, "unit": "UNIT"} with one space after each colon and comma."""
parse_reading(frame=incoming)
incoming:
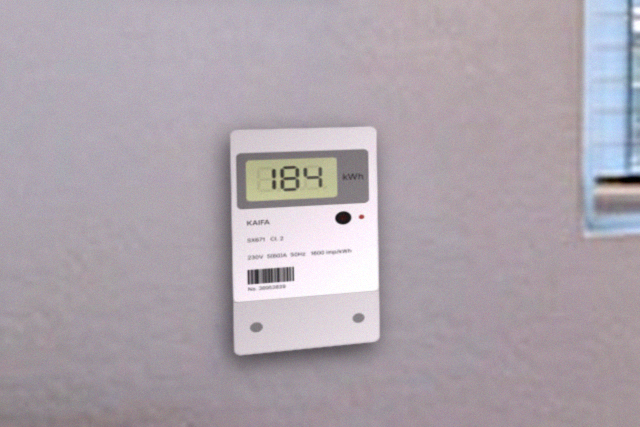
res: {"value": 184, "unit": "kWh"}
